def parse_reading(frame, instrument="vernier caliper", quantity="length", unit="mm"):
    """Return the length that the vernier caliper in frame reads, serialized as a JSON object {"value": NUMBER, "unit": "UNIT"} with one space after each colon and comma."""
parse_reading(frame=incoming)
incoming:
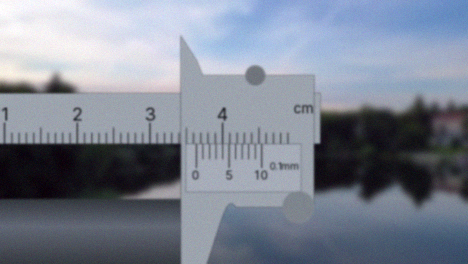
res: {"value": 36.4, "unit": "mm"}
